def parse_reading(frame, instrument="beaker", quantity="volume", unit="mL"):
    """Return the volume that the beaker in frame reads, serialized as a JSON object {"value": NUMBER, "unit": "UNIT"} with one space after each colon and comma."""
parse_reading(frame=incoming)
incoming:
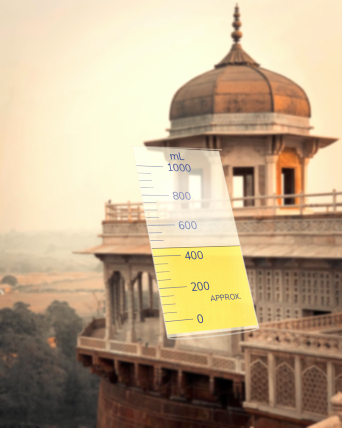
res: {"value": 450, "unit": "mL"}
